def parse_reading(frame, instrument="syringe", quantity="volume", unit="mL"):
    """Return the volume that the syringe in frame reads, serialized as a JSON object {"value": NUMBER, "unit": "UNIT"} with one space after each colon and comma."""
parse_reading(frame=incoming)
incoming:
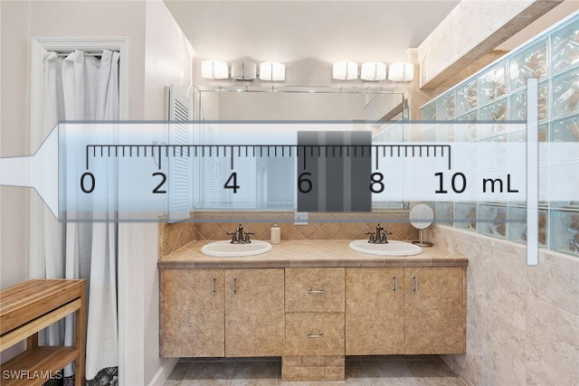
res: {"value": 5.8, "unit": "mL"}
